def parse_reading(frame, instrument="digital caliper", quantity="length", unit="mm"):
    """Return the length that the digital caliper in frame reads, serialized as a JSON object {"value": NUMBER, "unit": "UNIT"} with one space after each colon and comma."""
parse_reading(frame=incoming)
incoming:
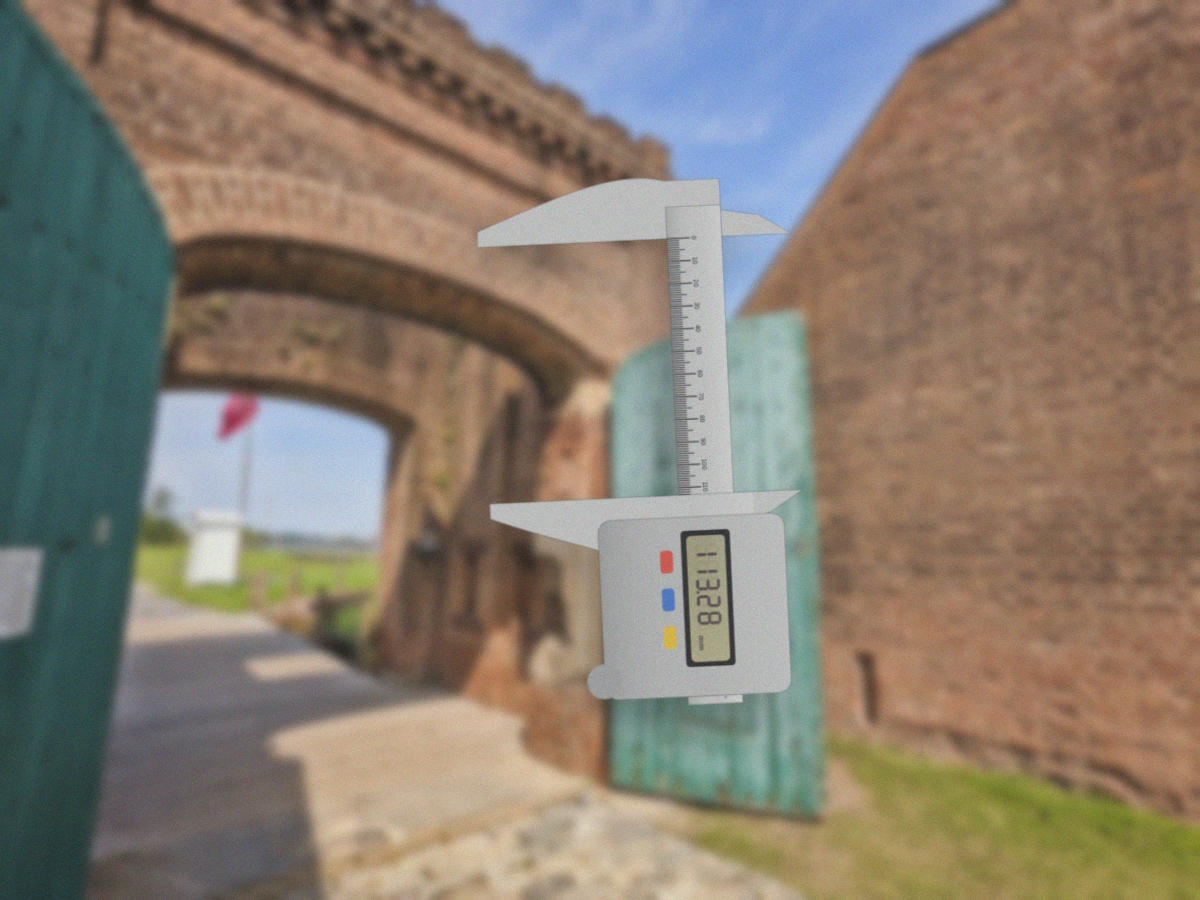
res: {"value": 113.28, "unit": "mm"}
